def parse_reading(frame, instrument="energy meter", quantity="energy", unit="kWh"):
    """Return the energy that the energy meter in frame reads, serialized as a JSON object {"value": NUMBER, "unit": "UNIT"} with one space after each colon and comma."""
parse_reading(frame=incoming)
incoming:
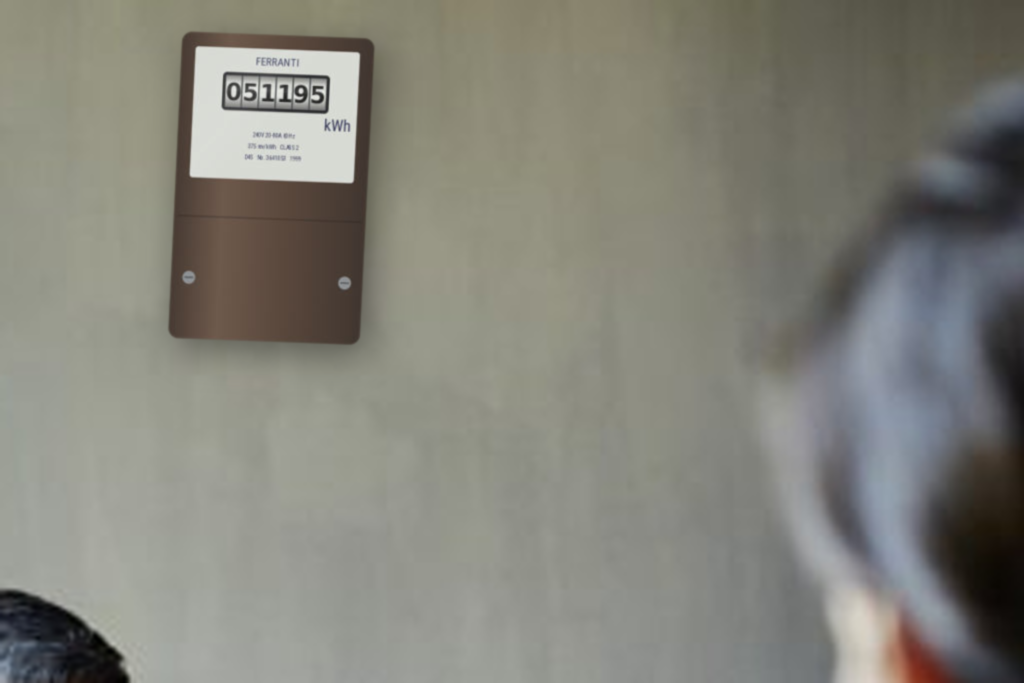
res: {"value": 51195, "unit": "kWh"}
